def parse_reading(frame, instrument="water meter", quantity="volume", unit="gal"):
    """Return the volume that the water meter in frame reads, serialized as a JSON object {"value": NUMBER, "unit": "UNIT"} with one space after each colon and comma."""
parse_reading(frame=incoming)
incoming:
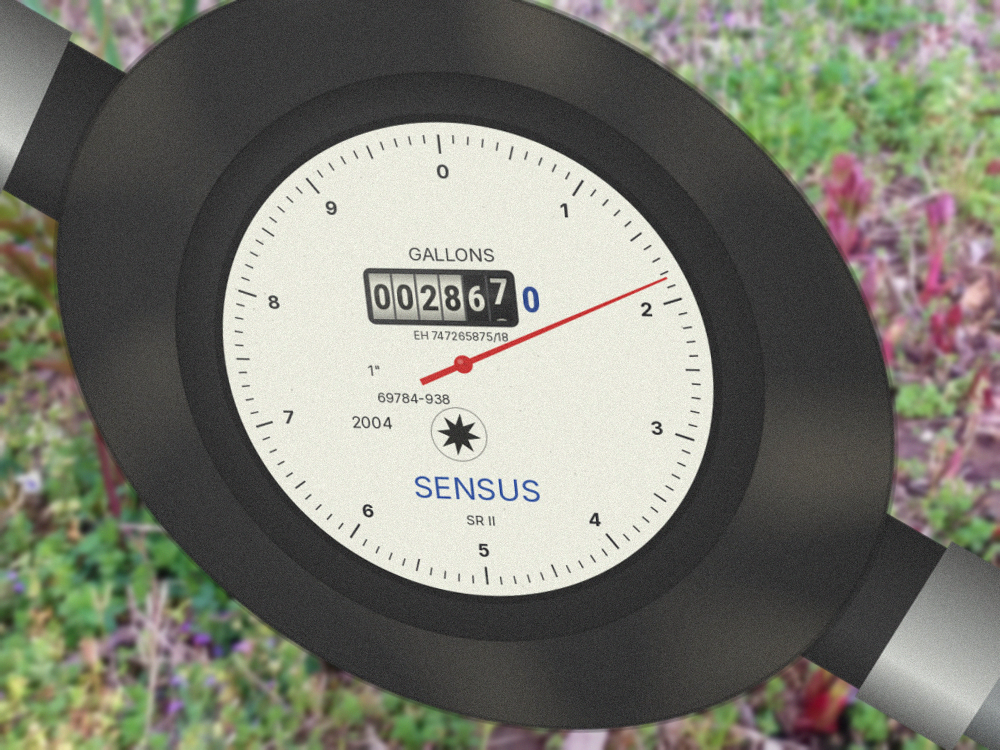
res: {"value": 28671.8, "unit": "gal"}
